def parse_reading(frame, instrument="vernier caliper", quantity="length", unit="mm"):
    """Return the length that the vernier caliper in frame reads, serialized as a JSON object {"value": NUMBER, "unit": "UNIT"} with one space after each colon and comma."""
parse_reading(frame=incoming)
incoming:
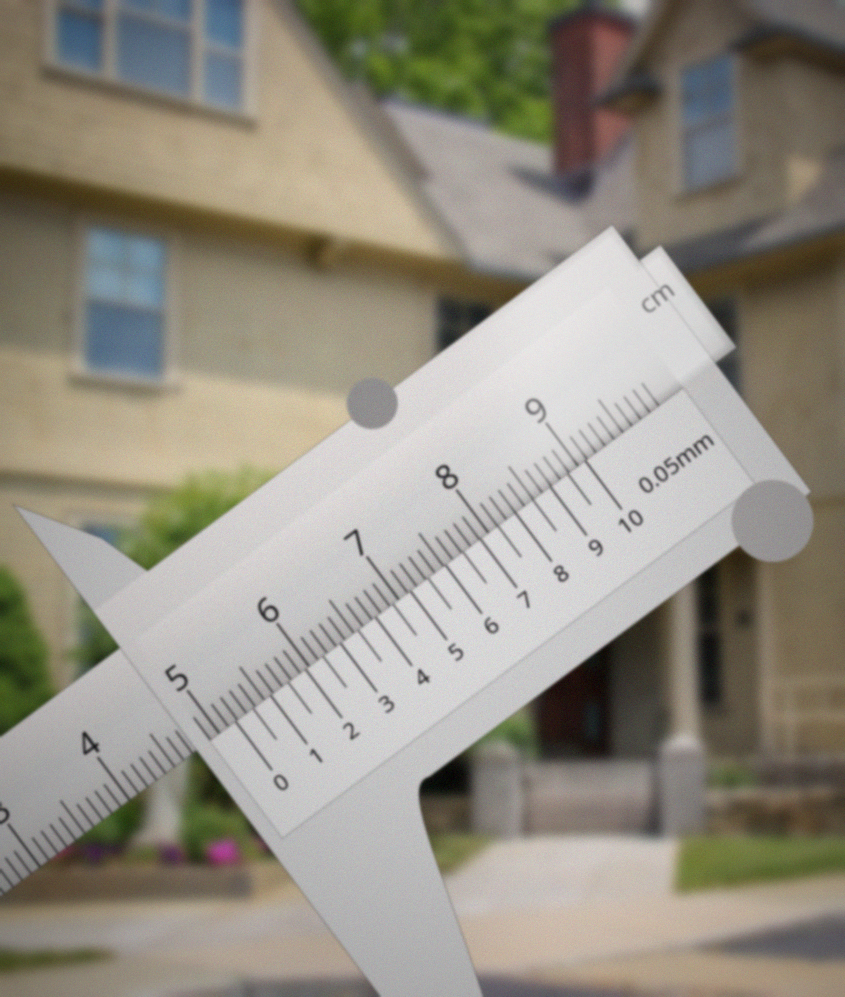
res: {"value": 51.8, "unit": "mm"}
